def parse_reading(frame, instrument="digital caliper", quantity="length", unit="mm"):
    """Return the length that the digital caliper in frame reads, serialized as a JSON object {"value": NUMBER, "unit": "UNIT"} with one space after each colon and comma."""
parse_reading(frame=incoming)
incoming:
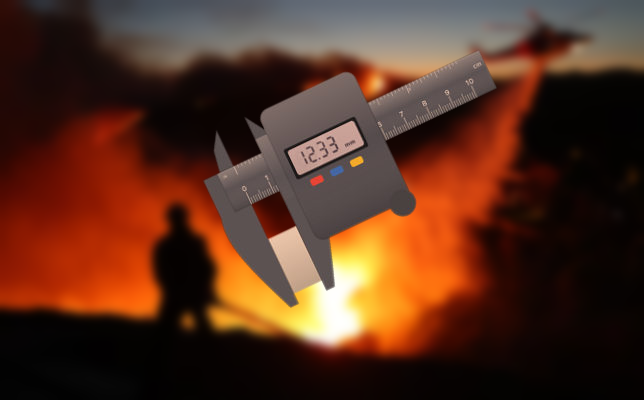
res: {"value": 12.33, "unit": "mm"}
